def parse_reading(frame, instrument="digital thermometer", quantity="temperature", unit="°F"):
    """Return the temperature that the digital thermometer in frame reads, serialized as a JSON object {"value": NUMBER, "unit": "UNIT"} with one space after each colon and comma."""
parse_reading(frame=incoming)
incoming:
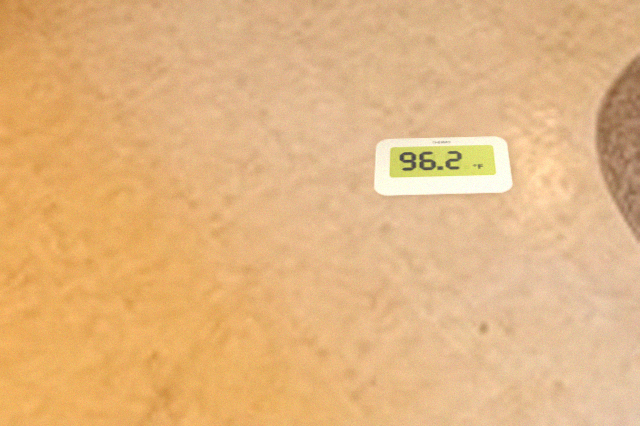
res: {"value": 96.2, "unit": "°F"}
